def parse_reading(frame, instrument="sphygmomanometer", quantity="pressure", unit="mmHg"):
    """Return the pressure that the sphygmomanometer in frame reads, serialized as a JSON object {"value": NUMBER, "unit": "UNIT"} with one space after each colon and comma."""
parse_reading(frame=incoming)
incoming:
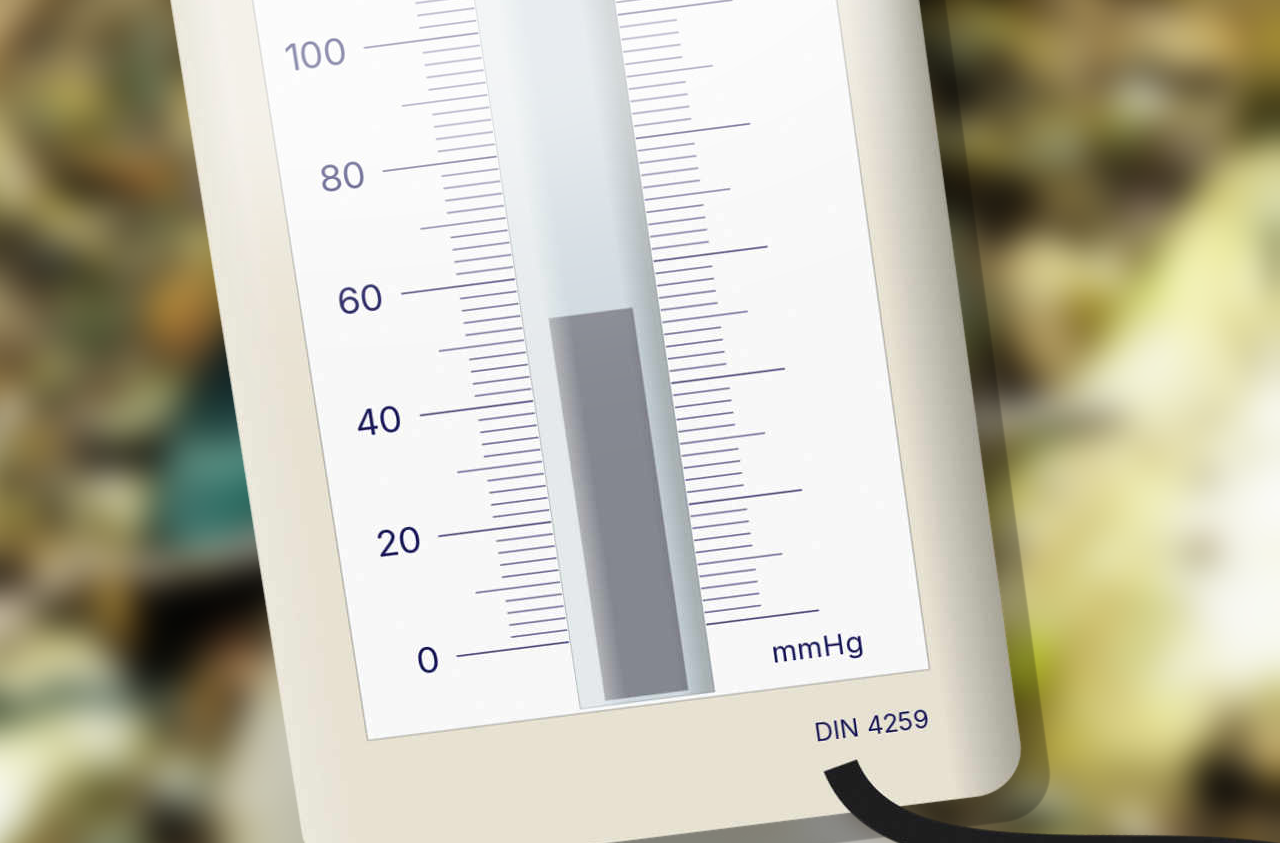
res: {"value": 53, "unit": "mmHg"}
